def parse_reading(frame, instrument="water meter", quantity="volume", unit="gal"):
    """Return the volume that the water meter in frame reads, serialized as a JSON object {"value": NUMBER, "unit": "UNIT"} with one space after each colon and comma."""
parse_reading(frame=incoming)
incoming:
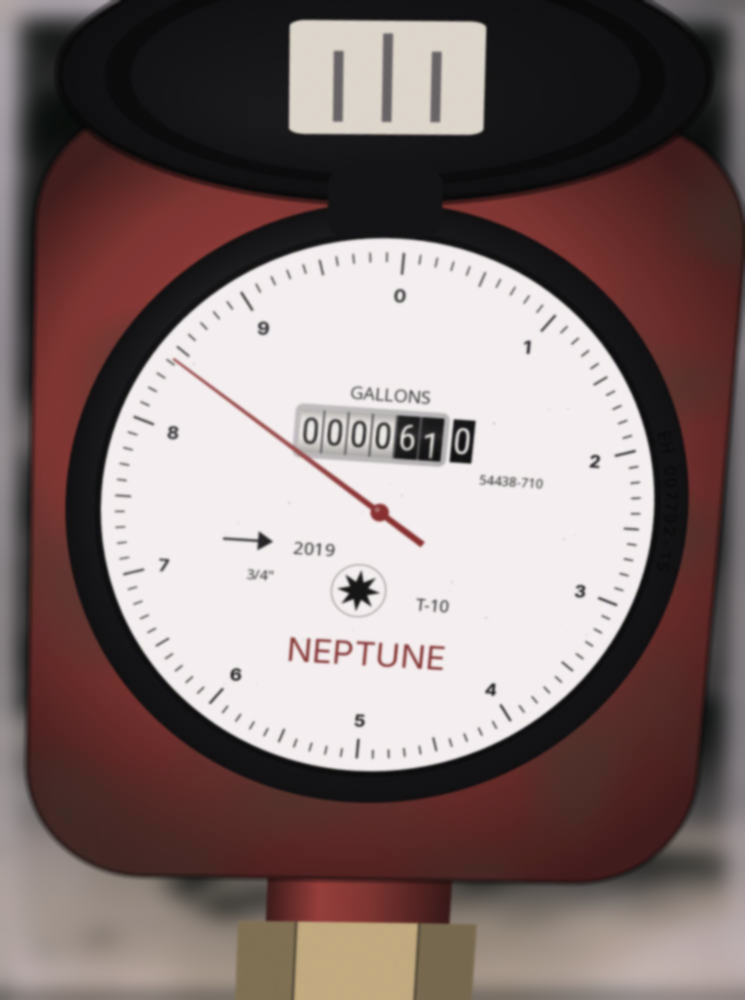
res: {"value": 608.4, "unit": "gal"}
